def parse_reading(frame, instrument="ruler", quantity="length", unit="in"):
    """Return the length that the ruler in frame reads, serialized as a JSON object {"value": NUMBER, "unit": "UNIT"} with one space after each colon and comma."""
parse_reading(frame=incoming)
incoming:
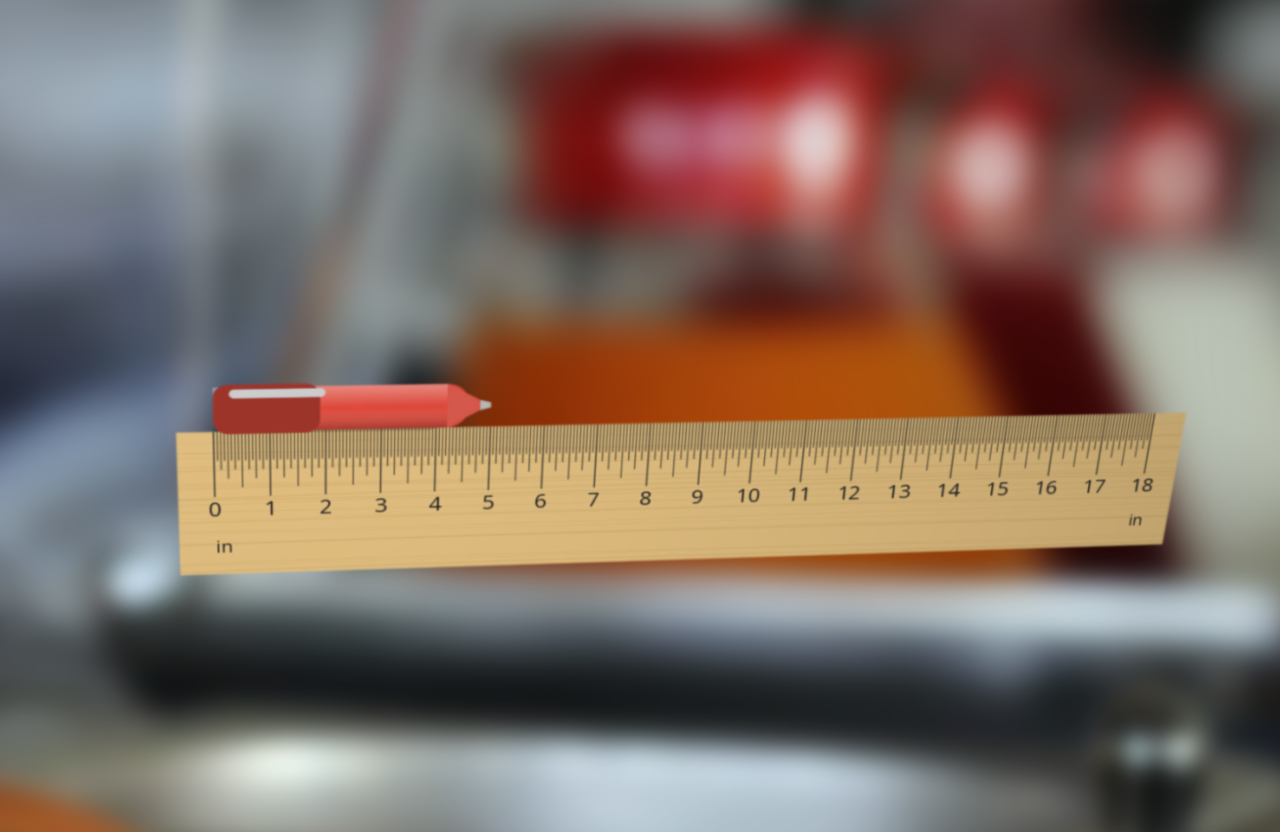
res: {"value": 5, "unit": "in"}
